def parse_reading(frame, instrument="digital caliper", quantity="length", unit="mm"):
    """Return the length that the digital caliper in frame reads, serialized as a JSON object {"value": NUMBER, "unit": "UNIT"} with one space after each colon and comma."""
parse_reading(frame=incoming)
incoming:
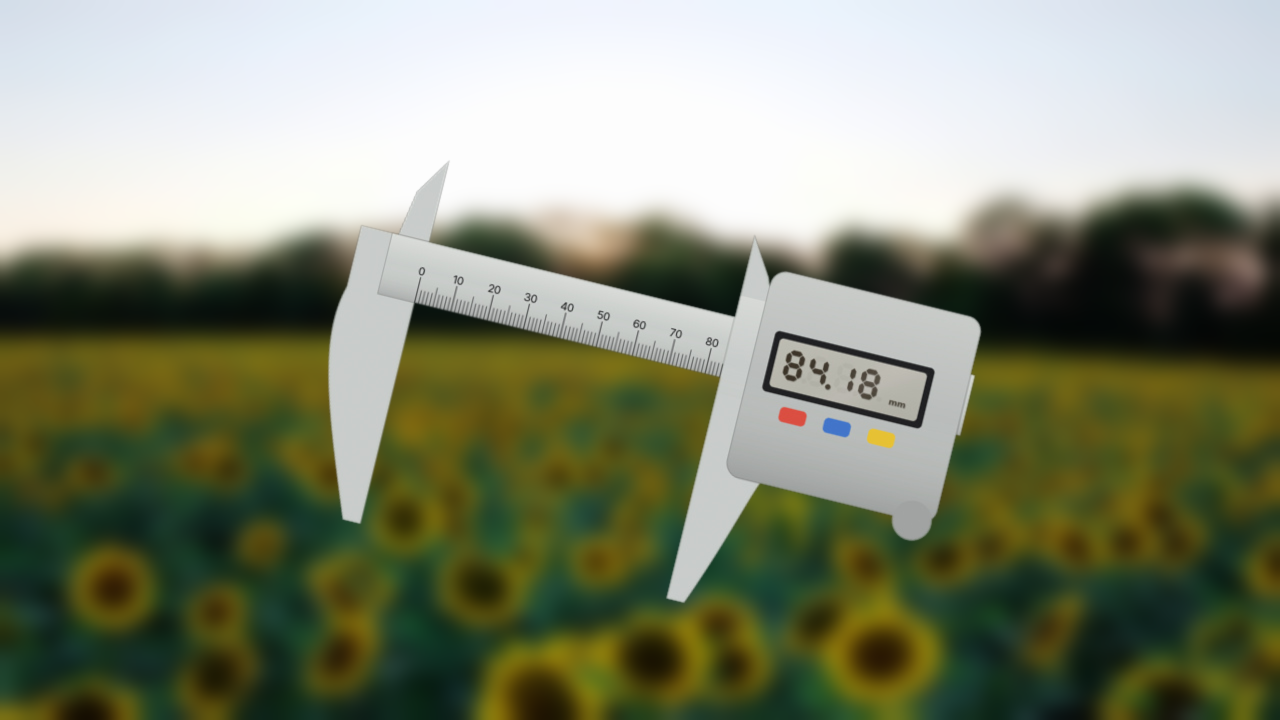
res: {"value": 84.18, "unit": "mm"}
